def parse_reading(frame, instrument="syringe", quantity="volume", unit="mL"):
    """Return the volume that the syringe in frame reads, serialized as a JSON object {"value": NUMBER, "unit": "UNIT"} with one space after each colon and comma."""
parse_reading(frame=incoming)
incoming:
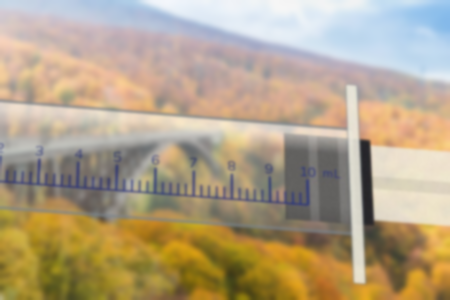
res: {"value": 9.4, "unit": "mL"}
